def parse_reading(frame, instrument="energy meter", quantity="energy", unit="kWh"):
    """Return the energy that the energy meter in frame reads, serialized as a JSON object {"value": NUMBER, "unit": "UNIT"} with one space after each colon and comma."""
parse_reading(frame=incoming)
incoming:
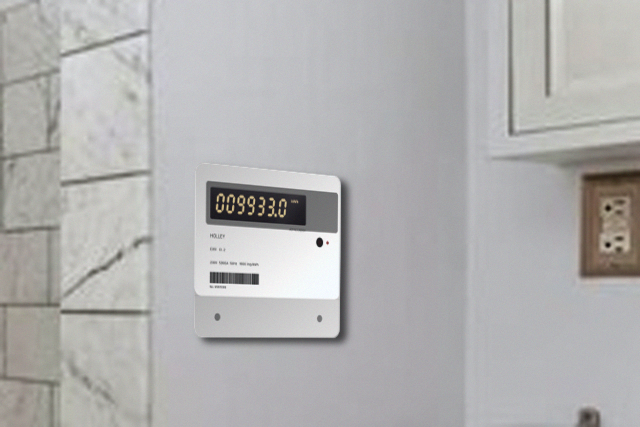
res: {"value": 9933.0, "unit": "kWh"}
